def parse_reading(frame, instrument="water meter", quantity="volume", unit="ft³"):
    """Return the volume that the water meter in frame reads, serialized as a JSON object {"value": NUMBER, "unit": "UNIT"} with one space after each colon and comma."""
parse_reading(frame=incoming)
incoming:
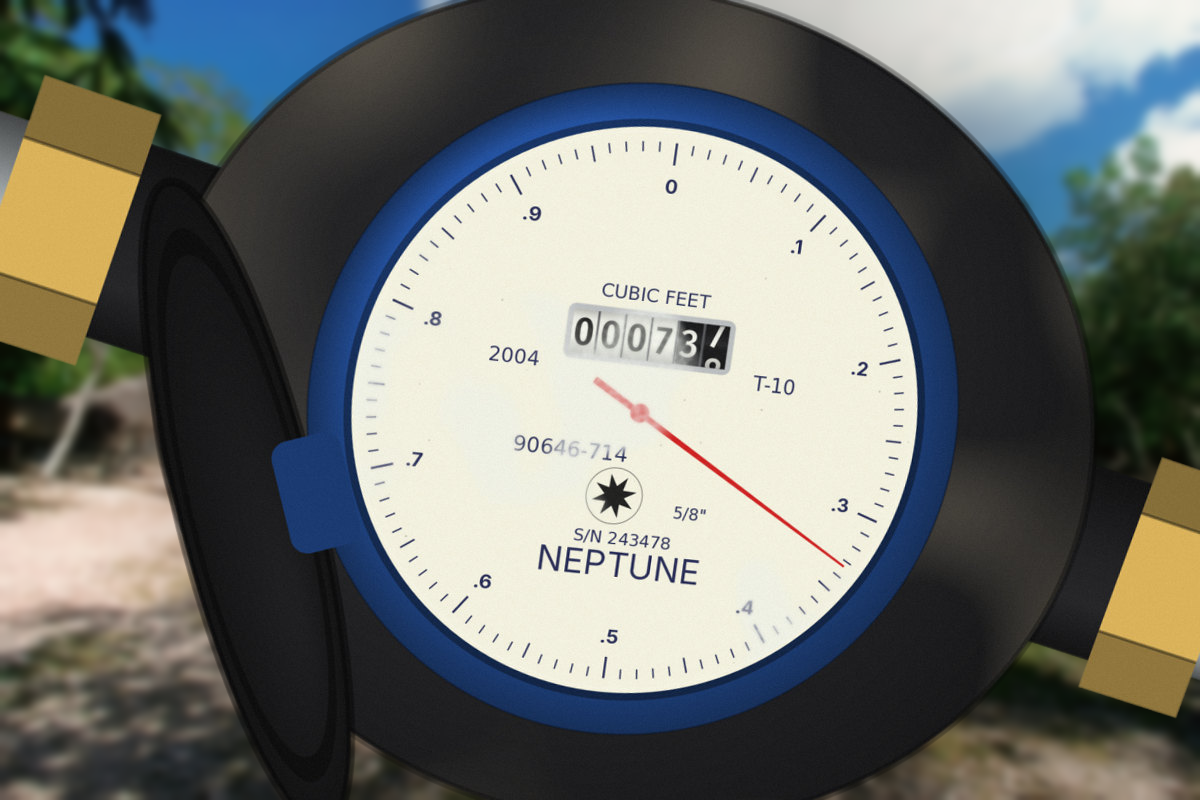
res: {"value": 737.33, "unit": "ft³"}
